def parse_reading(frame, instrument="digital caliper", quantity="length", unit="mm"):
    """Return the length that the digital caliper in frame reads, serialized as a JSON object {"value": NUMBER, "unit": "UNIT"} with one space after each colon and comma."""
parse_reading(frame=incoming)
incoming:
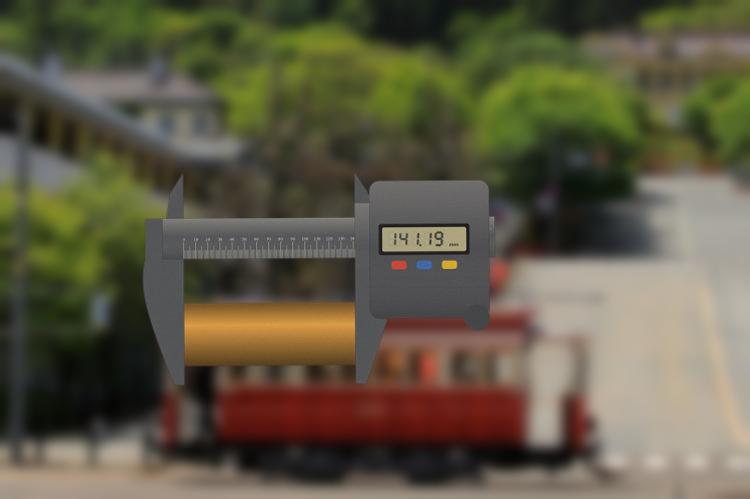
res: {"value": 141.19, "unit": "mm"}
